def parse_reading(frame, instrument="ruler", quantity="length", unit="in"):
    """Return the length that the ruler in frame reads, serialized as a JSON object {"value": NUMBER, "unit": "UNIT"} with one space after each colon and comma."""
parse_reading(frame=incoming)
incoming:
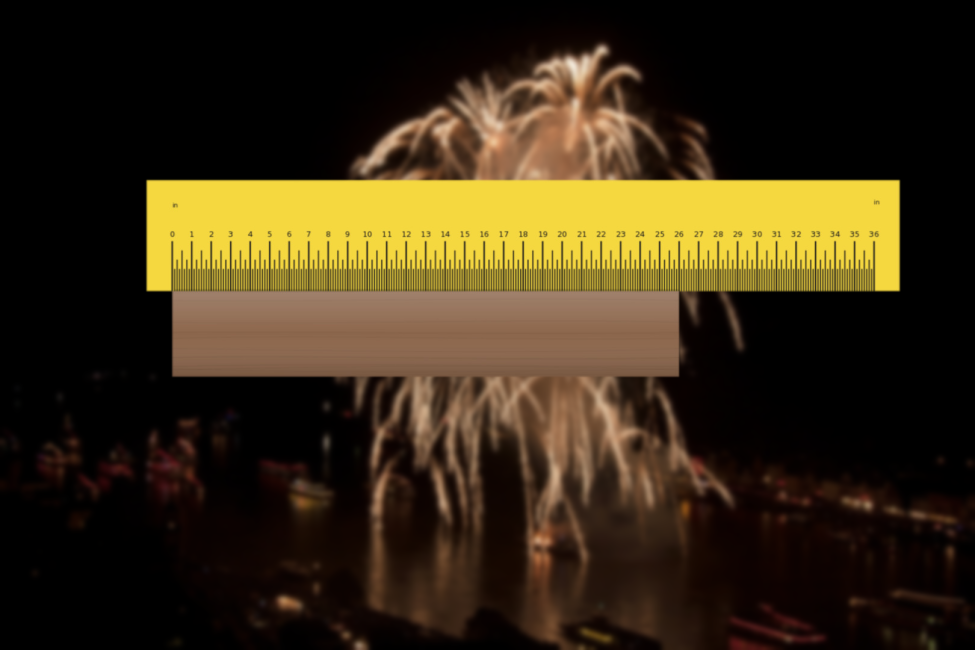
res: {"value": 26, "unit": "in"}
